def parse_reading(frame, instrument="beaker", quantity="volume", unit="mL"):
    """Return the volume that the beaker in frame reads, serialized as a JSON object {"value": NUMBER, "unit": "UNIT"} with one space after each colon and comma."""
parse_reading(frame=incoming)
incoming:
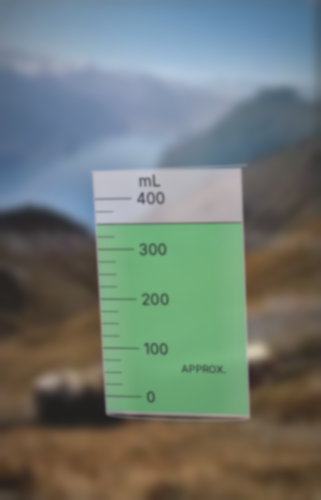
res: {"value": 350, "unit": "mL"}
